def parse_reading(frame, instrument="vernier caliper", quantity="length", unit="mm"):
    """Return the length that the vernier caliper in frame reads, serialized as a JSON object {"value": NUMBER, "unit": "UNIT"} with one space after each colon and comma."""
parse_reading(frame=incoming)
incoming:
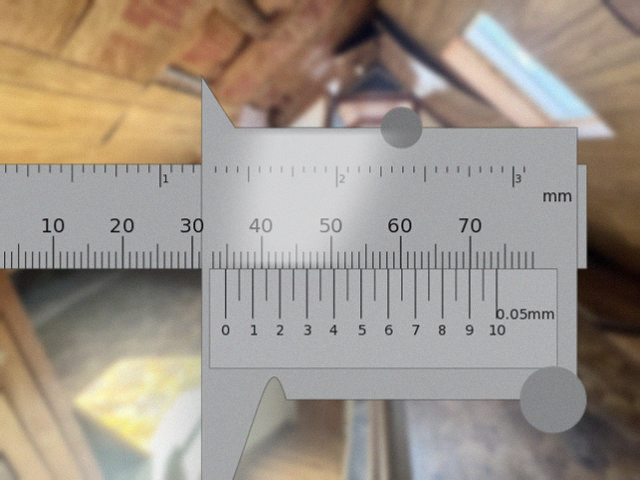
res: {"value": 34.8, "unit": "mm"}
